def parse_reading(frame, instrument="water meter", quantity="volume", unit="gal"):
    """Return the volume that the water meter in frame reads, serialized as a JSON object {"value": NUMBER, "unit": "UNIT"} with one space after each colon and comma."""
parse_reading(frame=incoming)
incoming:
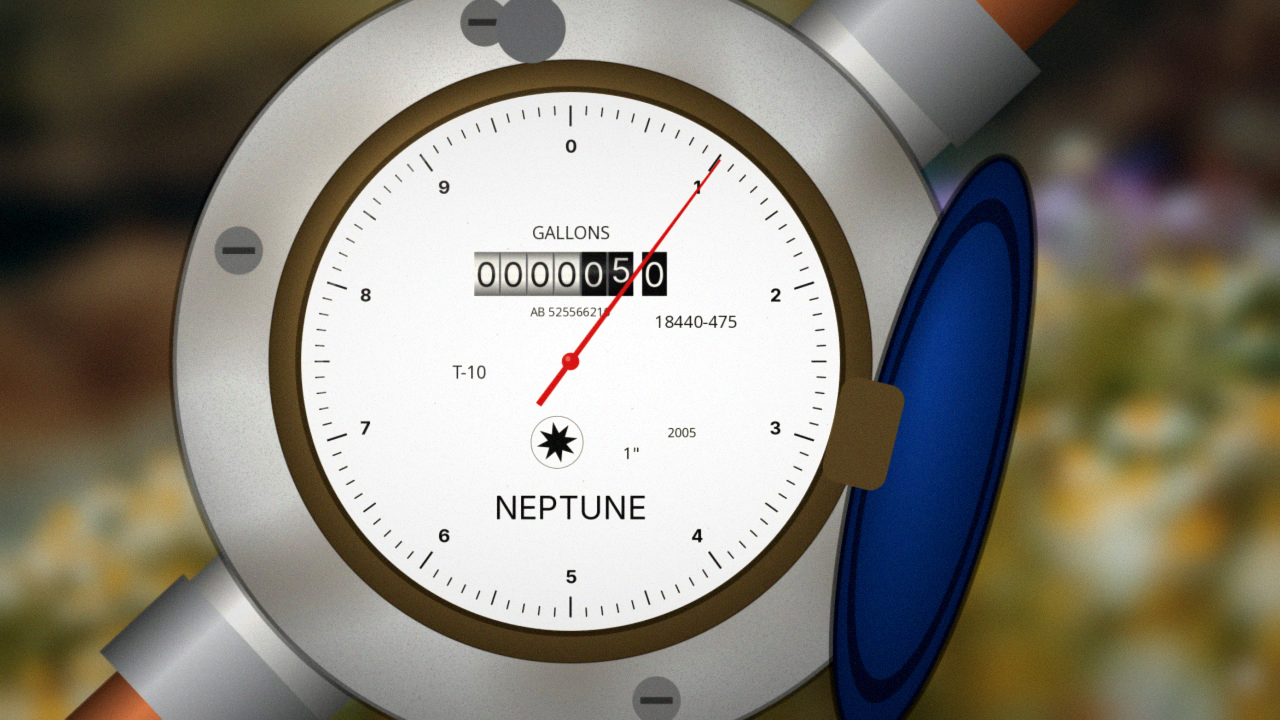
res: {"value": 51.0, "unit": "gal"}
